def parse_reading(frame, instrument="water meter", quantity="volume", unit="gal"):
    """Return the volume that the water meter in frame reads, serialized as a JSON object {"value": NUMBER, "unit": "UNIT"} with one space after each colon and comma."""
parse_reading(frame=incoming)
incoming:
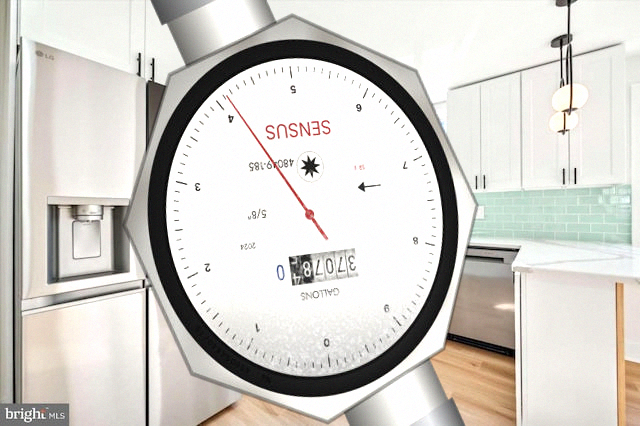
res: {"value": 3707844.1, "unit": "gal"}
